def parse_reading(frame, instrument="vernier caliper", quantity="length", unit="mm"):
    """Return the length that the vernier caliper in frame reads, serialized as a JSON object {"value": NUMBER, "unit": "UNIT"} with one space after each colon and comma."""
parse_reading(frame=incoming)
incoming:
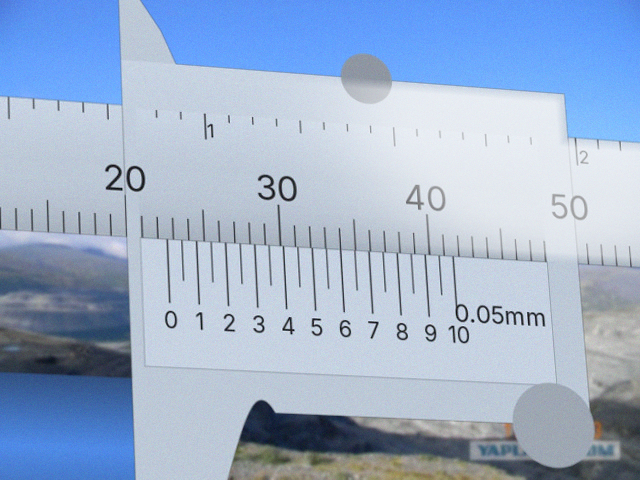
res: {"value": 22.6, "unit": "mm"}
